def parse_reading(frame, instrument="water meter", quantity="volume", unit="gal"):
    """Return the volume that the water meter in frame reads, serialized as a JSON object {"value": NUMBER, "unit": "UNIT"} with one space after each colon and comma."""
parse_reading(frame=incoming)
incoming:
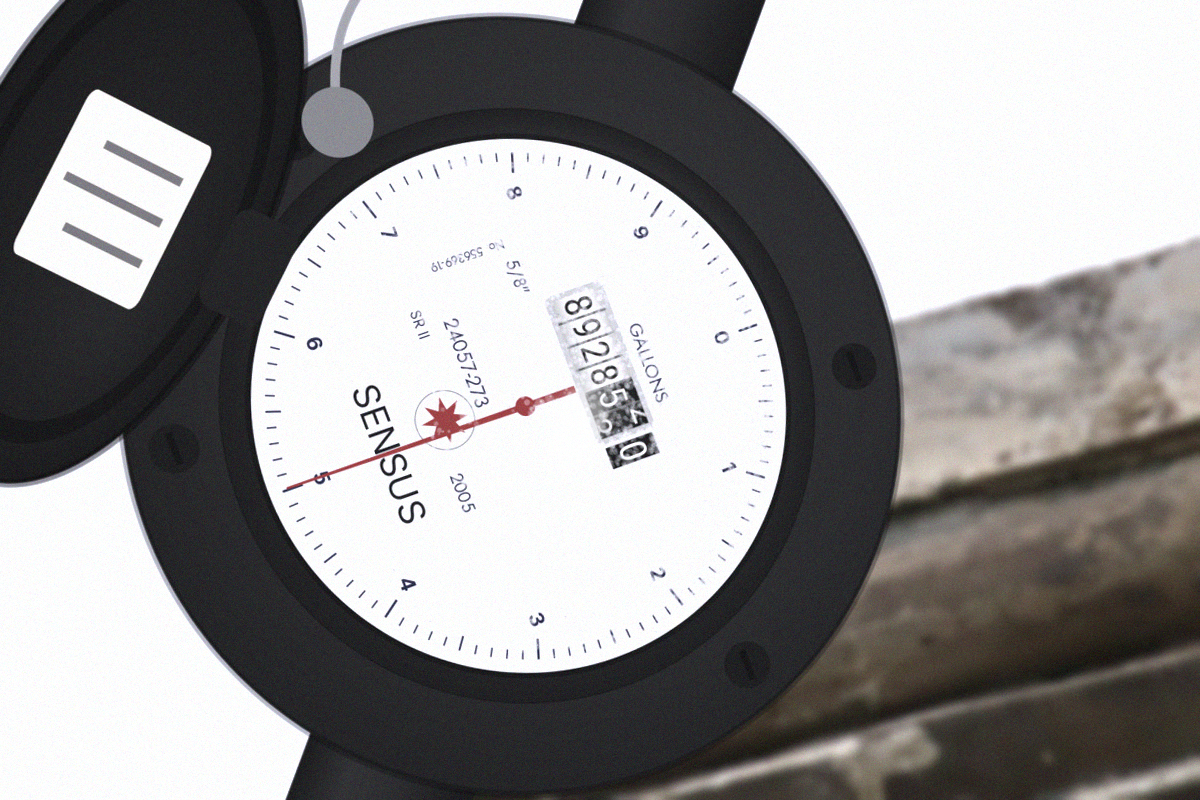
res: {"value": 8928525.0, "unit": "gal"}
